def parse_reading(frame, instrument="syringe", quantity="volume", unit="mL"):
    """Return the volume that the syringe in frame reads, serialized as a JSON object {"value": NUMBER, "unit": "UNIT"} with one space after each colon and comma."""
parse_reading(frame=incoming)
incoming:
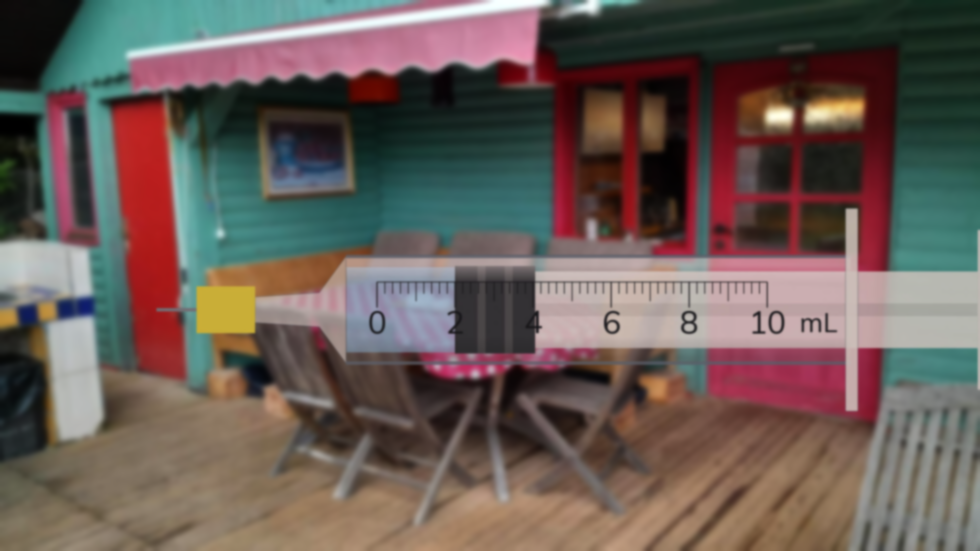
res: {"value": 2, "unit": "mL"}
